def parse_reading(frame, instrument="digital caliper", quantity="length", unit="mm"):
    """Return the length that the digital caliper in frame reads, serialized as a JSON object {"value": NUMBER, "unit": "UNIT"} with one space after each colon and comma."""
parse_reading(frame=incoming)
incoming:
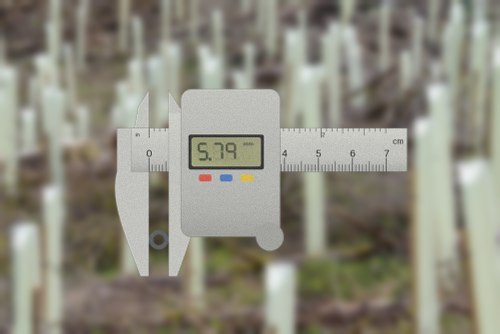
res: {"value": 5.79, "unit": "mm"}
